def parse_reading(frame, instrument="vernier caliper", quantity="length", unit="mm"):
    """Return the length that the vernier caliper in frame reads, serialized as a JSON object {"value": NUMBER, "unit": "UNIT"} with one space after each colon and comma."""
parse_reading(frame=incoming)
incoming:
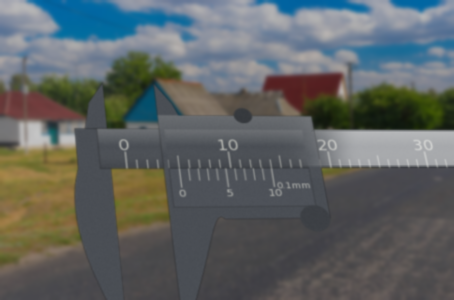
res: {"value": 5.0, "unit": "mm"}
